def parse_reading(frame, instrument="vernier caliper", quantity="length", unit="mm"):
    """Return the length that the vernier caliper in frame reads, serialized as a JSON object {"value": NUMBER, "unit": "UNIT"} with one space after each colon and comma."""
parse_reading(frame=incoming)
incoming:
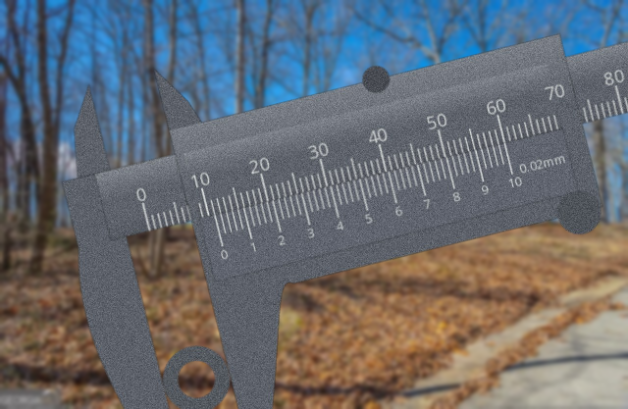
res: {"value": 11.0, "unit": "mm"}
